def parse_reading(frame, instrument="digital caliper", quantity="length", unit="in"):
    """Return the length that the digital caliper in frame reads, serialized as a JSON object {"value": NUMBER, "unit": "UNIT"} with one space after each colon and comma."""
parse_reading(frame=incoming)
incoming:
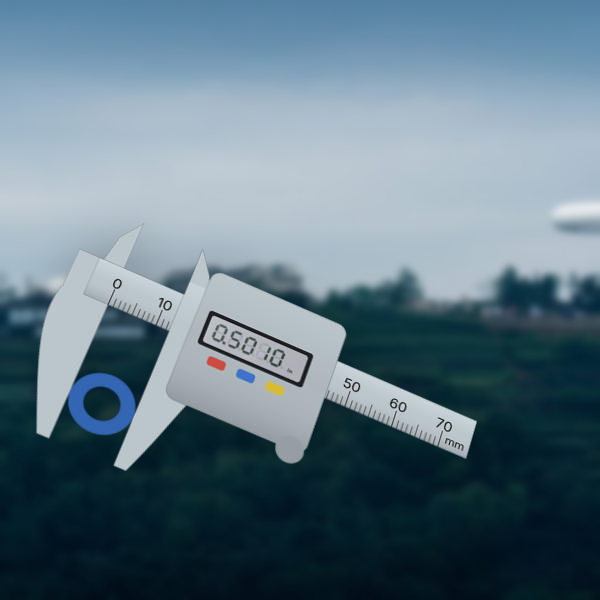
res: {"value": 0.5010, "unit": "in"}
